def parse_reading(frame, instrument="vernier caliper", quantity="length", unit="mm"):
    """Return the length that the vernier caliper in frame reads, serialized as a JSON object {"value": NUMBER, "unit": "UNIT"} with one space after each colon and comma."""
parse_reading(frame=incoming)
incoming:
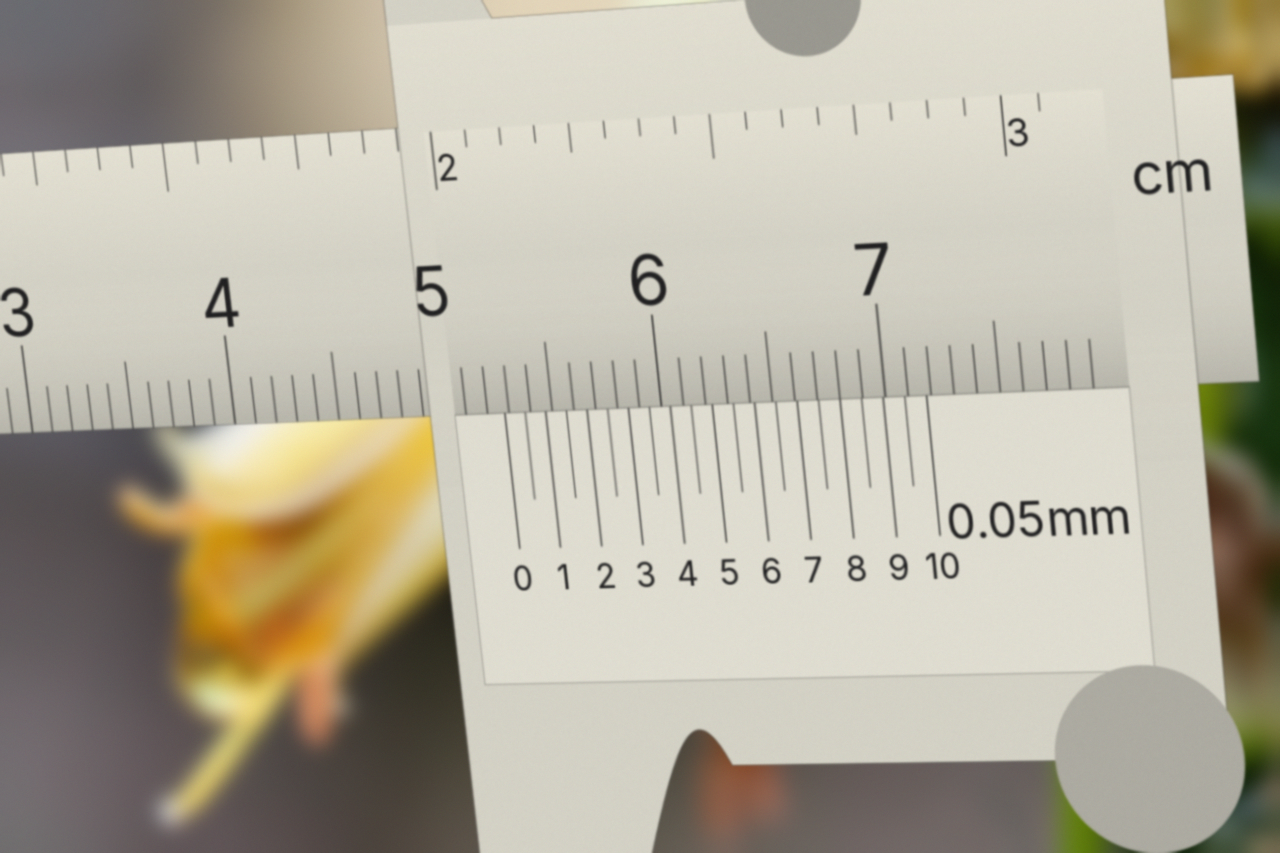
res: {"value": 52.8, "unit": "mm"}
